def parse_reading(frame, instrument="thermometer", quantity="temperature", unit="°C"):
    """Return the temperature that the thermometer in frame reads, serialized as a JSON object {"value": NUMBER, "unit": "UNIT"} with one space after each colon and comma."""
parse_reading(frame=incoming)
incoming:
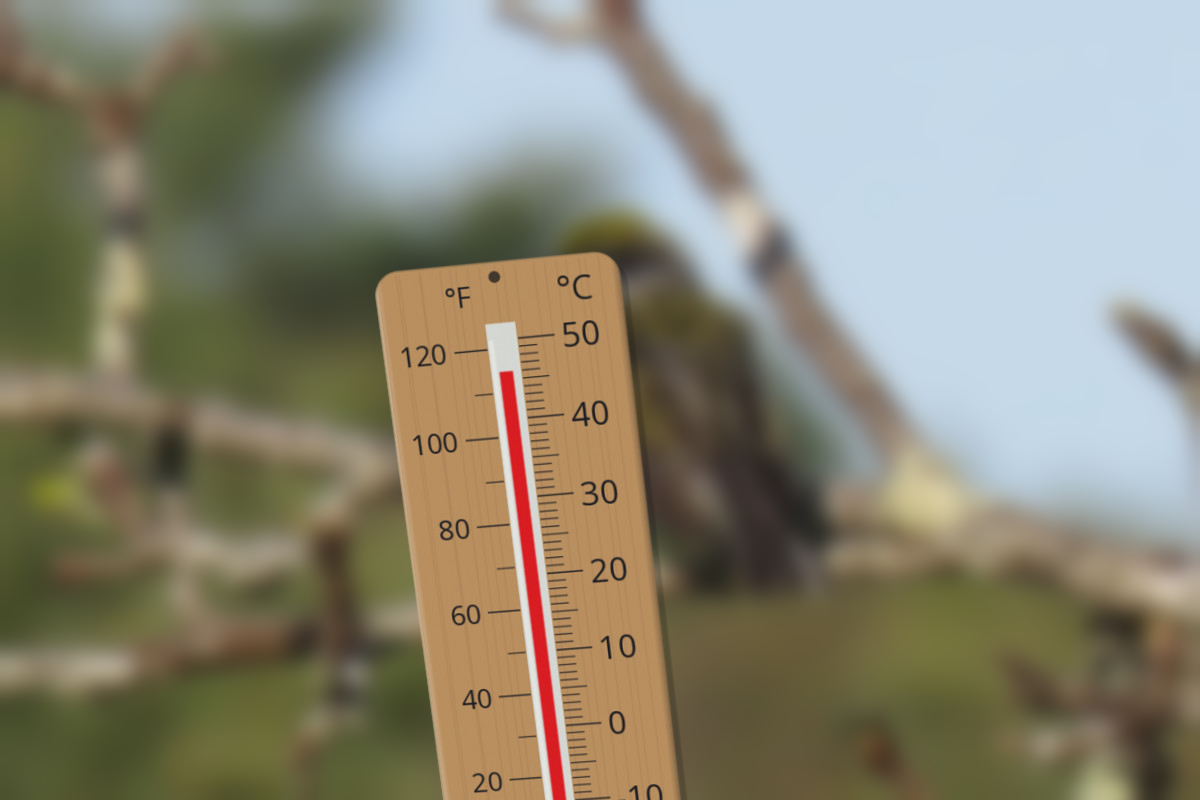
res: {"value": 46, "unit": "°C"}
